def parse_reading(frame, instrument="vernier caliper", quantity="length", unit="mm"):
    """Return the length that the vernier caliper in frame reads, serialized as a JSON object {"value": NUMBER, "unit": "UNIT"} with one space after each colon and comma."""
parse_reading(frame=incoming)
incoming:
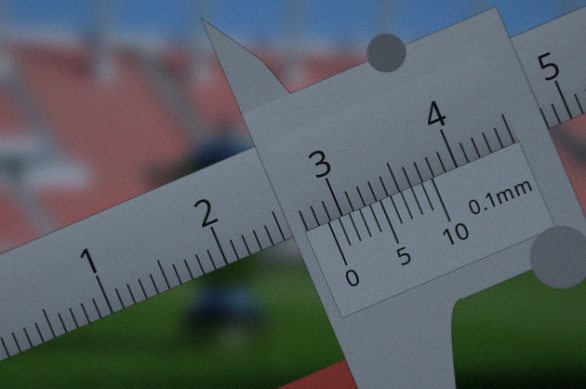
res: {"value": 28.8, "unit": "mm"}
